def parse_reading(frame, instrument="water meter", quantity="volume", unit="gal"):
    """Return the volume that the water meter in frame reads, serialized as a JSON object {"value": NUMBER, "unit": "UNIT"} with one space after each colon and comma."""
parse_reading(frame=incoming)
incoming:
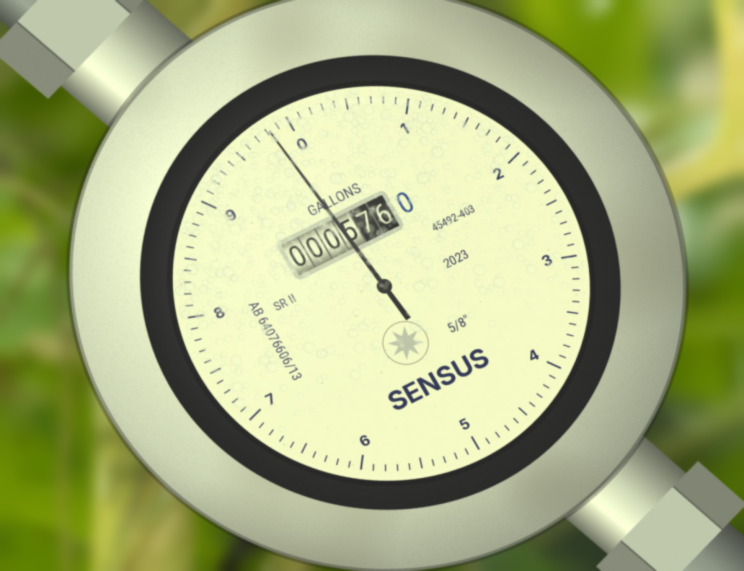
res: {"value": 5759.8, "unit": "gal"}
